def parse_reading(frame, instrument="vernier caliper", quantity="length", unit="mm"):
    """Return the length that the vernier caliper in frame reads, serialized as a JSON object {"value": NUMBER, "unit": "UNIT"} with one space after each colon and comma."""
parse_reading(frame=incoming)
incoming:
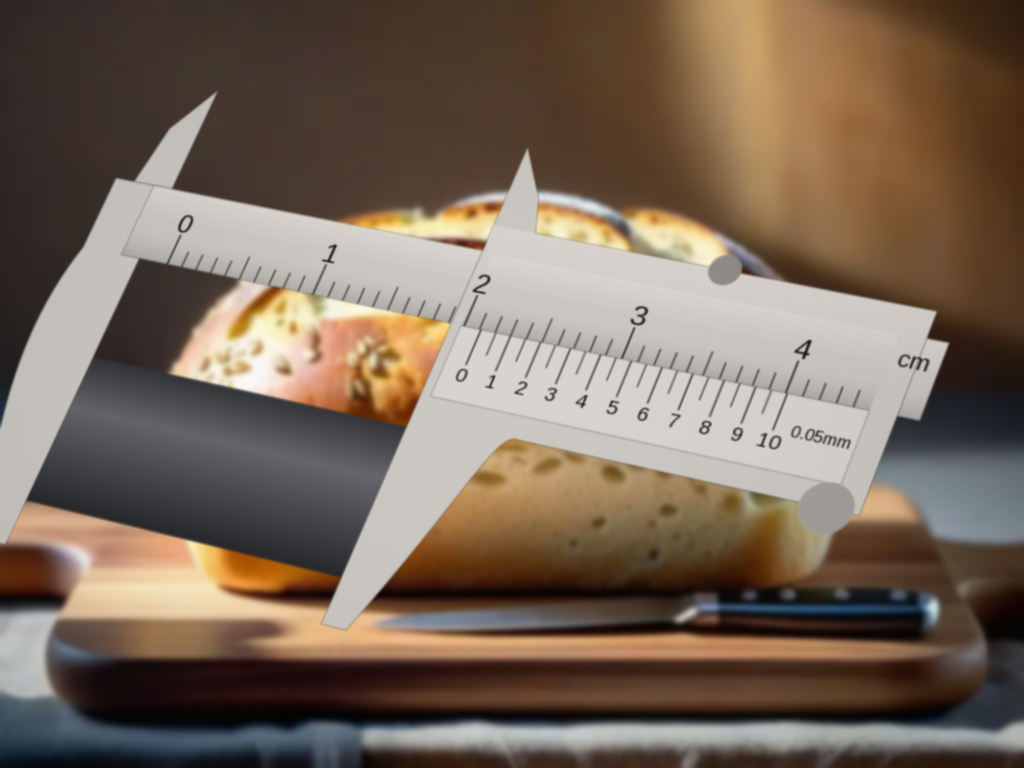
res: {"value": 21.1, "unit": "mm"}
